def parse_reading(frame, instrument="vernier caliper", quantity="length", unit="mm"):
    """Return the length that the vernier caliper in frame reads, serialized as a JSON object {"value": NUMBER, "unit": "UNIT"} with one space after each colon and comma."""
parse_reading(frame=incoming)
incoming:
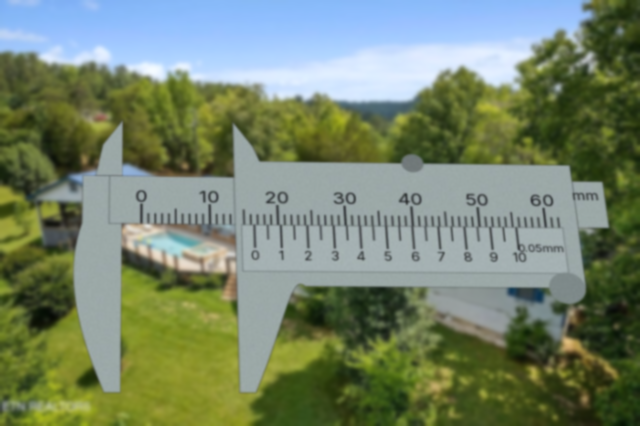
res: {"value": 16.5, "unit": "mm"}
